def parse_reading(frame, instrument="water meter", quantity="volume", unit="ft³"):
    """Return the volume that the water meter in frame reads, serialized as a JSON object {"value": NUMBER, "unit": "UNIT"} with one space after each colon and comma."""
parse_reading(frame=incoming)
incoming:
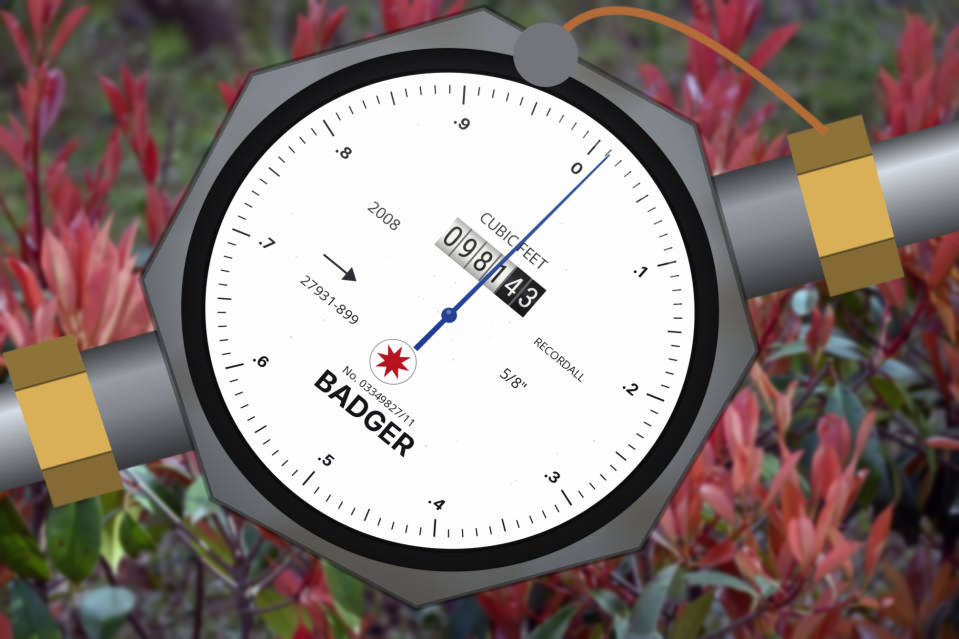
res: {"value": 98143.01, "unit": "ft³"}
